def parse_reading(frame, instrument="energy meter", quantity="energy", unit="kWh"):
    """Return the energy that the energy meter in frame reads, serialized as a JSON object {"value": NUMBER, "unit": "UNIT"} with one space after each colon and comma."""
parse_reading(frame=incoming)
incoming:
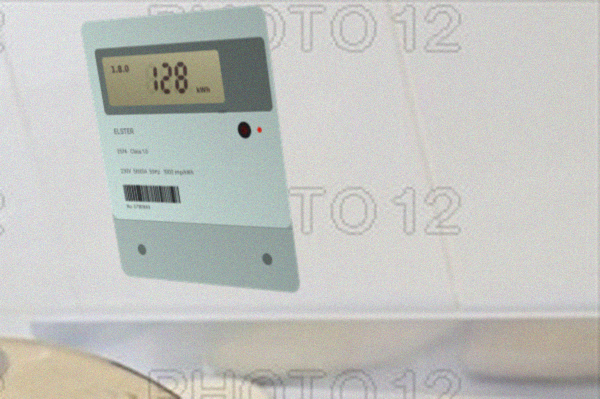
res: {"value": 128, "unit": "kWh"}
